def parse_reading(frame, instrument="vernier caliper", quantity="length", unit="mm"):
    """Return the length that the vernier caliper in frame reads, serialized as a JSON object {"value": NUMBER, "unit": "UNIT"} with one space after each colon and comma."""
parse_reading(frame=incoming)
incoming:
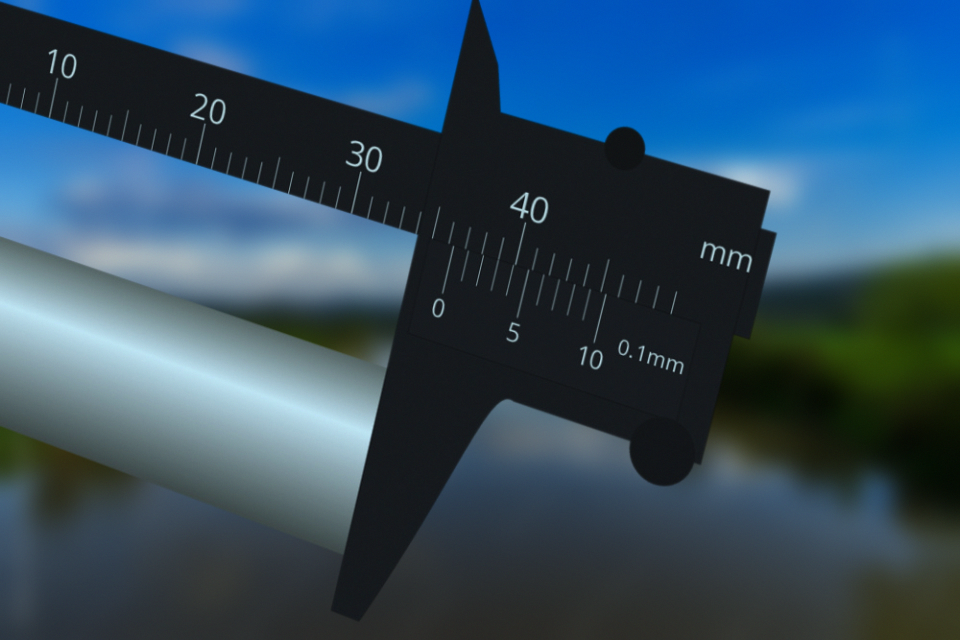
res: {"value": 36.3, "unit": "mm"}
